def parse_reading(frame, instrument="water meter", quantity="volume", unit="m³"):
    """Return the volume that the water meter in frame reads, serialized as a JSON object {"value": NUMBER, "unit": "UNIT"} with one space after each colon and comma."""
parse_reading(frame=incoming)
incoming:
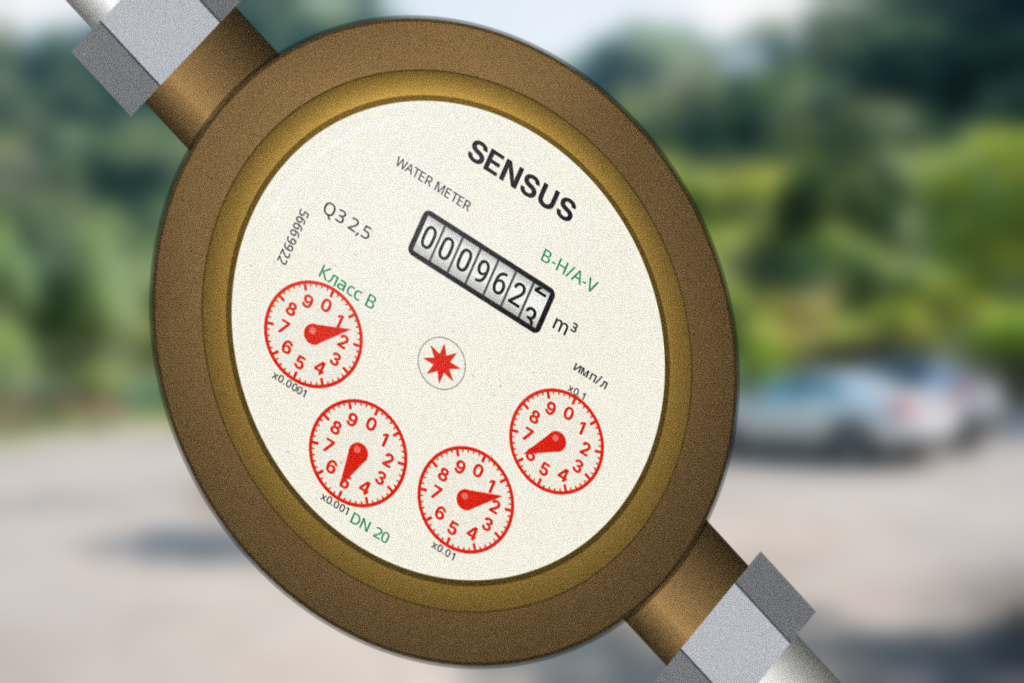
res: {"value": 9622.6151, "unit": "m³"}
